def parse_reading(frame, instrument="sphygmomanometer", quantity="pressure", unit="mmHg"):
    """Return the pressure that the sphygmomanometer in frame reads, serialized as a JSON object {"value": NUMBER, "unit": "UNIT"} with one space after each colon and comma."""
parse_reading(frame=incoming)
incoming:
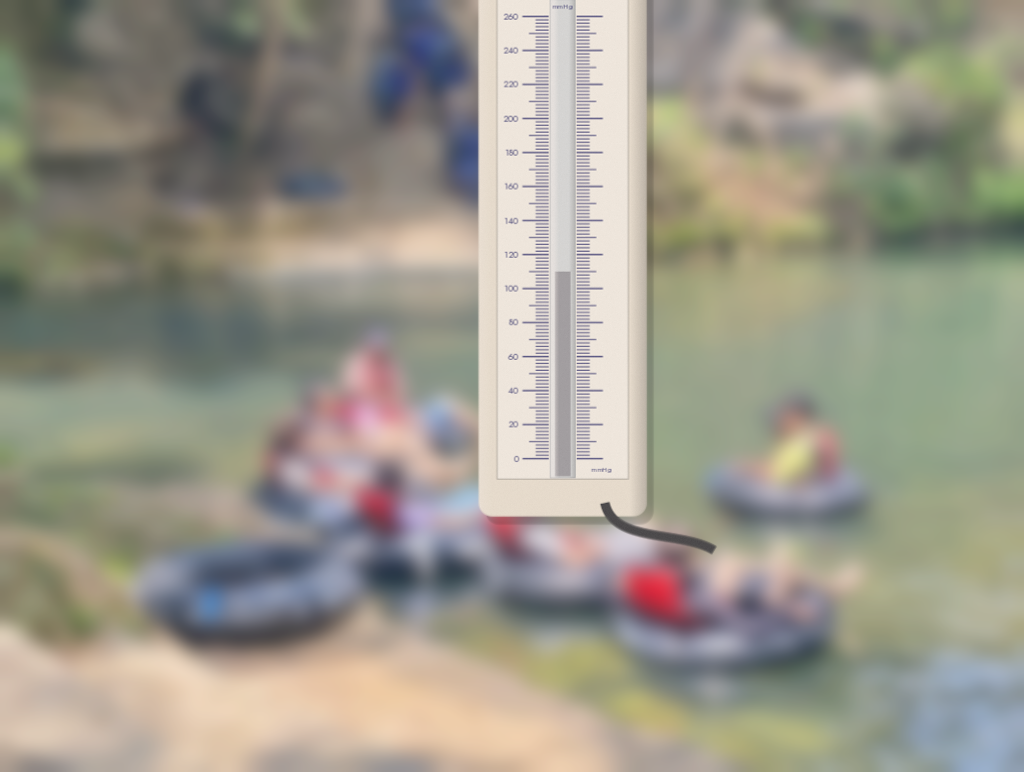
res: {"value": 110, "unit": "mmHg"}
